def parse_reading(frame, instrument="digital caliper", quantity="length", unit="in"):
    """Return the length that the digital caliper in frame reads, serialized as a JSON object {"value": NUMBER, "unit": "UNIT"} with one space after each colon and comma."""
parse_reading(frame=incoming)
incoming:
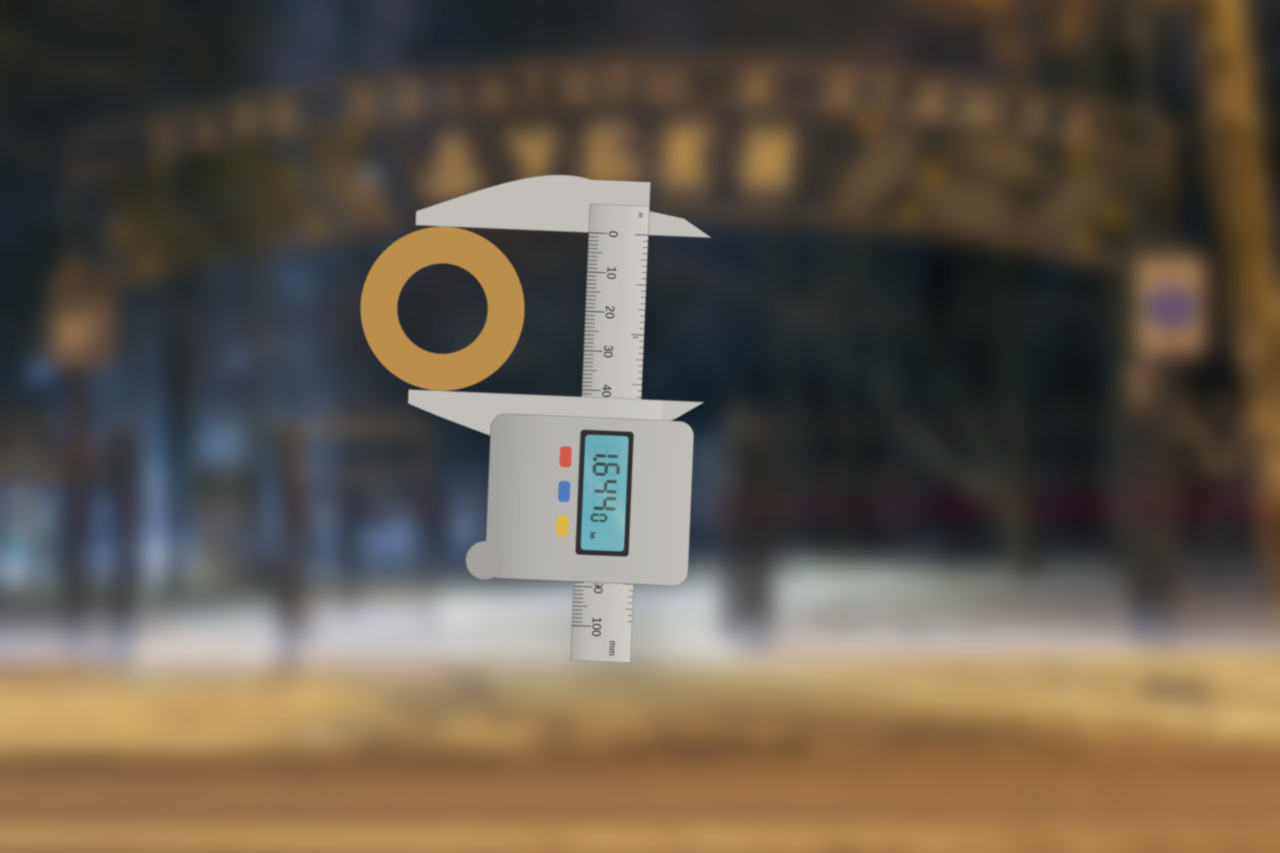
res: {"value": 1.6440, "unit": "in"}
